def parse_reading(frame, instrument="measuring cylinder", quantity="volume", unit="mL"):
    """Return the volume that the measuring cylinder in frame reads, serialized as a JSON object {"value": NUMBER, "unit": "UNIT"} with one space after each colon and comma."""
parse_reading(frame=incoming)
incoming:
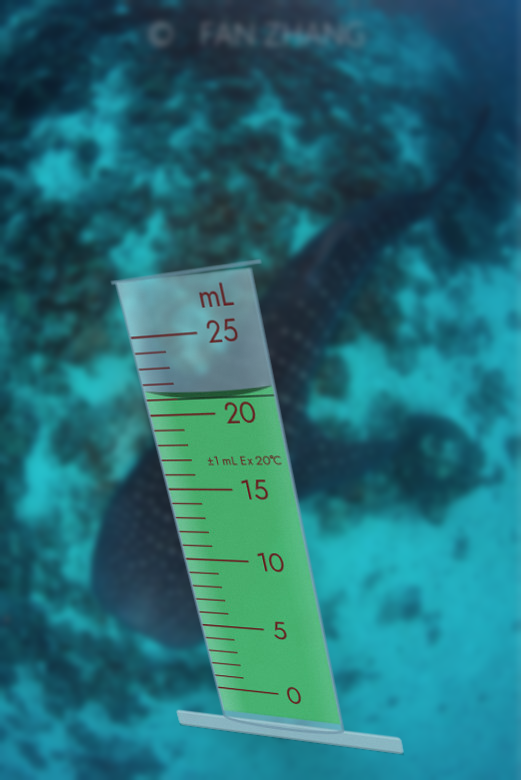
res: {"value": 21, "unit": "mL"}
